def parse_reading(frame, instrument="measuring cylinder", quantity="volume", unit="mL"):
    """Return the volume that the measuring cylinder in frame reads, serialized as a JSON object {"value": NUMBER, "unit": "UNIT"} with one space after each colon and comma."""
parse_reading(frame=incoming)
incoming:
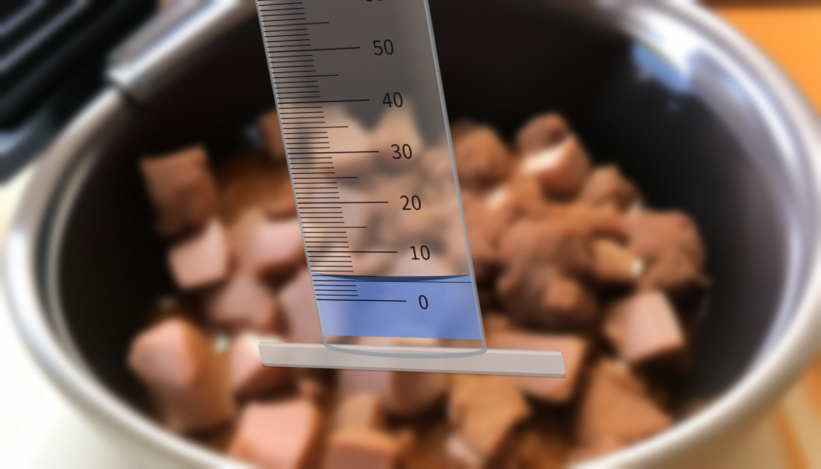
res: {"value": 4, "unit": "mL"}
